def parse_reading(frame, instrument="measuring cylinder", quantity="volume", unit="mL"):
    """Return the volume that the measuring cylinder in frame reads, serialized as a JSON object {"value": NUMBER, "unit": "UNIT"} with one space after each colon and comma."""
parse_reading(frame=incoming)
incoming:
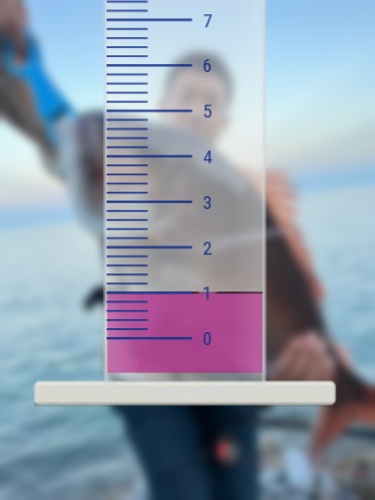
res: {"value": 1, "unit": "mL"}
